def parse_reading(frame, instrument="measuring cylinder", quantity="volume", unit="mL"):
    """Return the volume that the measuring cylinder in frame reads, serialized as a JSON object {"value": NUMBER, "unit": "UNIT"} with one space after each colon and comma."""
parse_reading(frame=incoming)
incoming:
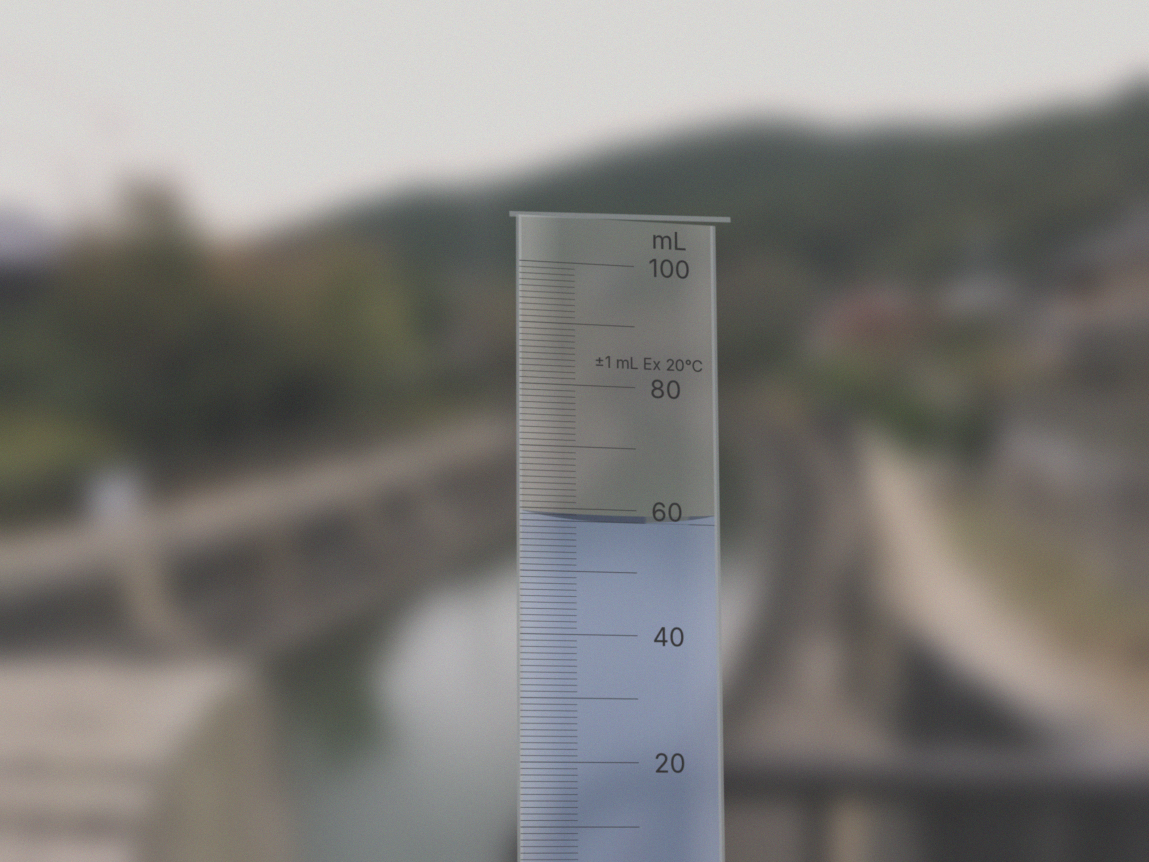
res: {"value": 58, "unit": "mL"}
